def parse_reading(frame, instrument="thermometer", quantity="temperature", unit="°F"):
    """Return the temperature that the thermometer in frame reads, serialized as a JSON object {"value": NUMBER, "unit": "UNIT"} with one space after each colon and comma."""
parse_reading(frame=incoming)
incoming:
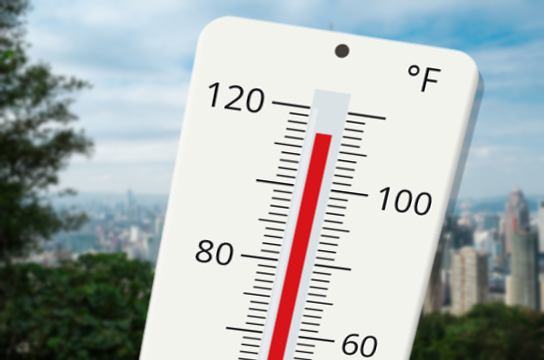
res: {"value": 114, "unit": "°F"}
